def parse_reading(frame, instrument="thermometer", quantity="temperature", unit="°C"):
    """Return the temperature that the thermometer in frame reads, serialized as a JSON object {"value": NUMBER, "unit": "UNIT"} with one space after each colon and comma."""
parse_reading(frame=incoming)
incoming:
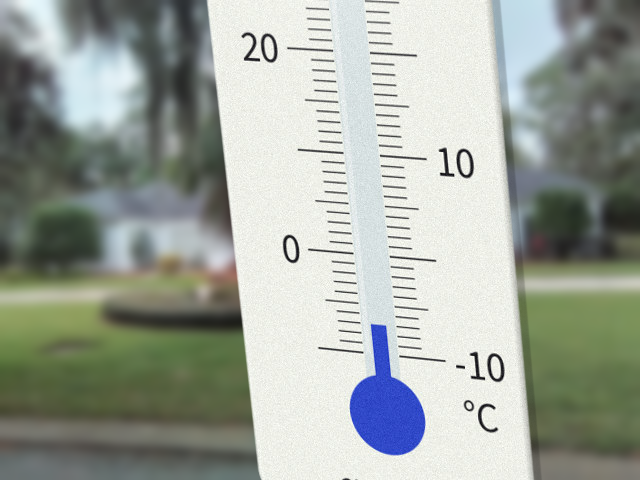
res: {"value": -7, "unit": "°C"}
